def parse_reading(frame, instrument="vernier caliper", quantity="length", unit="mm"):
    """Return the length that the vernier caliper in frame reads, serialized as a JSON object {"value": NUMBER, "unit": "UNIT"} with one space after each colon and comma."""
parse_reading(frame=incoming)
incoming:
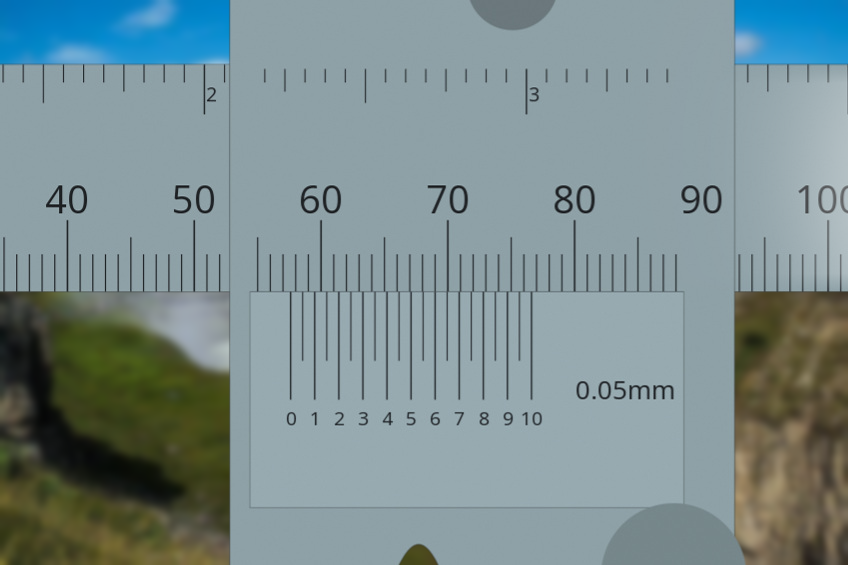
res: {"value": 57.6, "unit": "mm"}
